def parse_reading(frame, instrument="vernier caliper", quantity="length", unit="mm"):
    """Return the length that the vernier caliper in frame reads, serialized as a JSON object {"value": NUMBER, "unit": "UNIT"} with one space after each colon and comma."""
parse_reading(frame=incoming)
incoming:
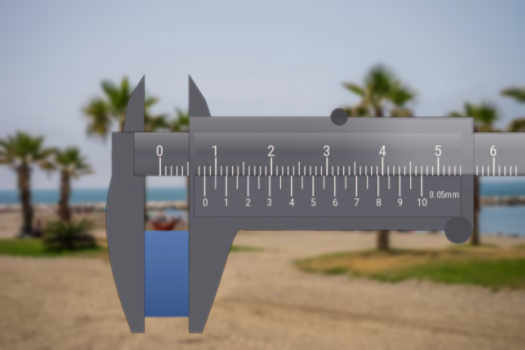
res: {"value": 8.0, "unit": "mm"}
